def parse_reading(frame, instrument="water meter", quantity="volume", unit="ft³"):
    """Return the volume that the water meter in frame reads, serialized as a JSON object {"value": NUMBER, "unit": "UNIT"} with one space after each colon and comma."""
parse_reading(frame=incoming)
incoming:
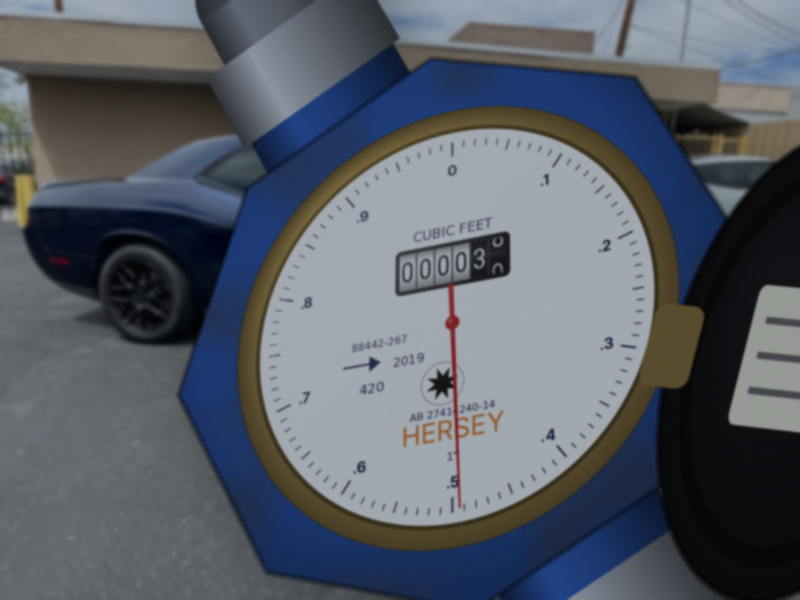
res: {"value": 38.49, "unit": "ft³"}
